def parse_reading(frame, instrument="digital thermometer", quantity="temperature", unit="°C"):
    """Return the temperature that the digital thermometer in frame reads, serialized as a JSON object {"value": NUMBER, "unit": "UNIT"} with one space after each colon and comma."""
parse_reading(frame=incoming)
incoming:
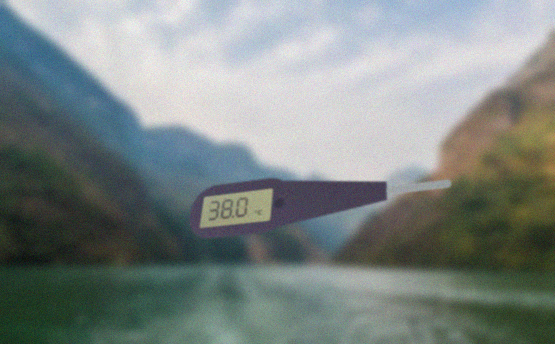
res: {"value": 38.0, "unit": "°C"}
